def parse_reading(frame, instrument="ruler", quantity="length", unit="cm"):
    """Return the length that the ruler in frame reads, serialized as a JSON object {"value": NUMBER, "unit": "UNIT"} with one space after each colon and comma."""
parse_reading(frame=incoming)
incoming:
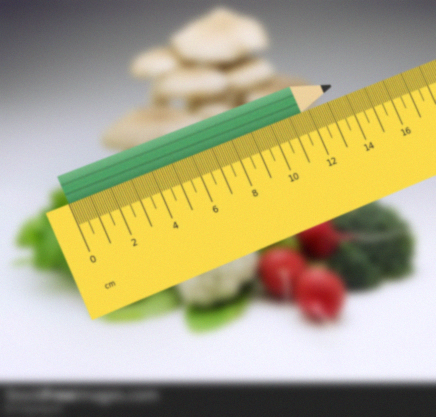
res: {"value": 13.5, "unit": "cm"}
